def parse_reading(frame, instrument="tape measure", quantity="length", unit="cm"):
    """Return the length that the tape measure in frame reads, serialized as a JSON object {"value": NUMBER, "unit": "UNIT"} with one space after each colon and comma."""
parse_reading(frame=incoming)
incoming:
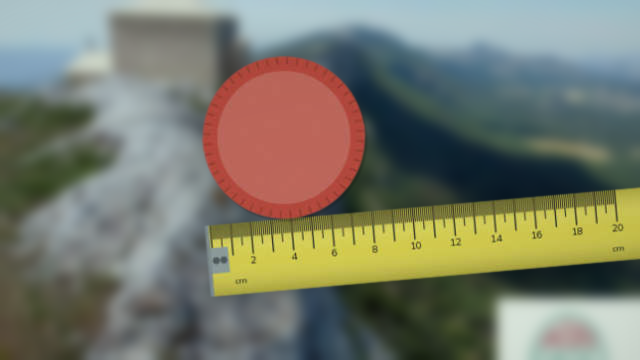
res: {"value": 8, "unit": "cm"}
